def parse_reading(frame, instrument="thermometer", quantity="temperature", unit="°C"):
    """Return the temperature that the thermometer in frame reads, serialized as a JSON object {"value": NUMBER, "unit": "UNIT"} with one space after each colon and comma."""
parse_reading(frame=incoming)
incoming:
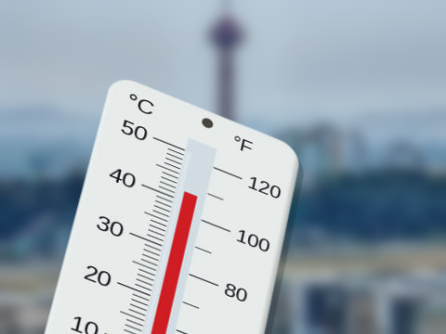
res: {"value": 42, "unit": "°C"}
